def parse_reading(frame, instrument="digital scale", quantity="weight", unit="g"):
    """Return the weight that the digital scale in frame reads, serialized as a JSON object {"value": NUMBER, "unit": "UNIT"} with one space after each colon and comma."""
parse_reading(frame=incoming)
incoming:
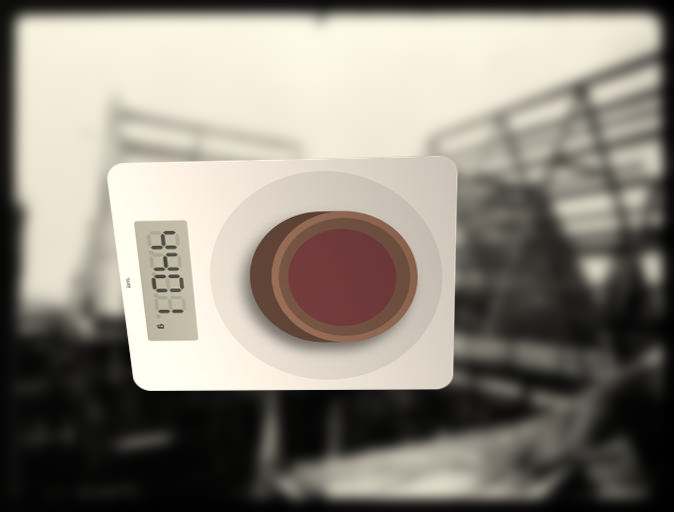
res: {"value": 4401, "unit": "g"}
